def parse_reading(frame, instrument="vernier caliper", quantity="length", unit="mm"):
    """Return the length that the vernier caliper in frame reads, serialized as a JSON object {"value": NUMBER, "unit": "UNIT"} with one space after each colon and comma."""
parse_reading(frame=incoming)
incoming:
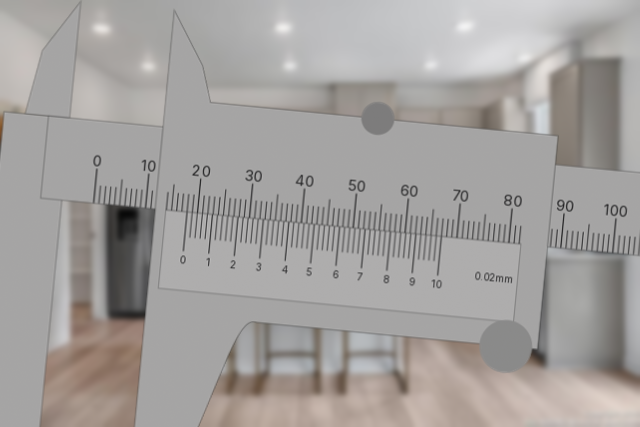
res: {"value": 18.0, "unit": "mm"}
